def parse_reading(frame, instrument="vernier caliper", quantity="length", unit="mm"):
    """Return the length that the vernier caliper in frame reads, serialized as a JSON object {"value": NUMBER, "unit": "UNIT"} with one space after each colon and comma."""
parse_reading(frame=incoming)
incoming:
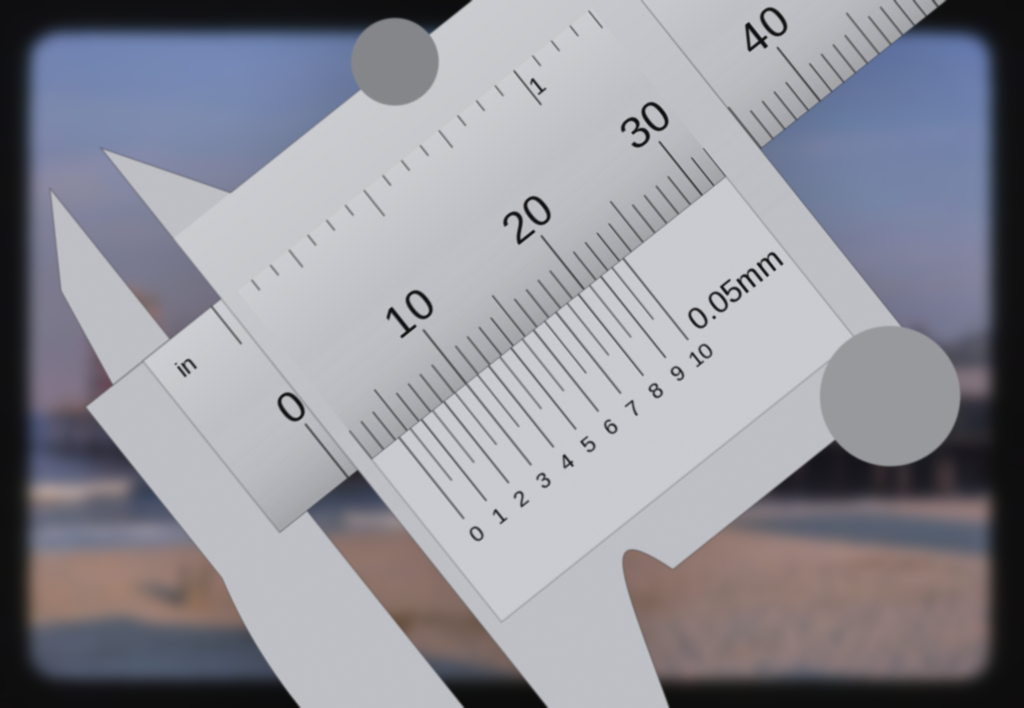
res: {"value": 4.3, "unit": "mm"}
